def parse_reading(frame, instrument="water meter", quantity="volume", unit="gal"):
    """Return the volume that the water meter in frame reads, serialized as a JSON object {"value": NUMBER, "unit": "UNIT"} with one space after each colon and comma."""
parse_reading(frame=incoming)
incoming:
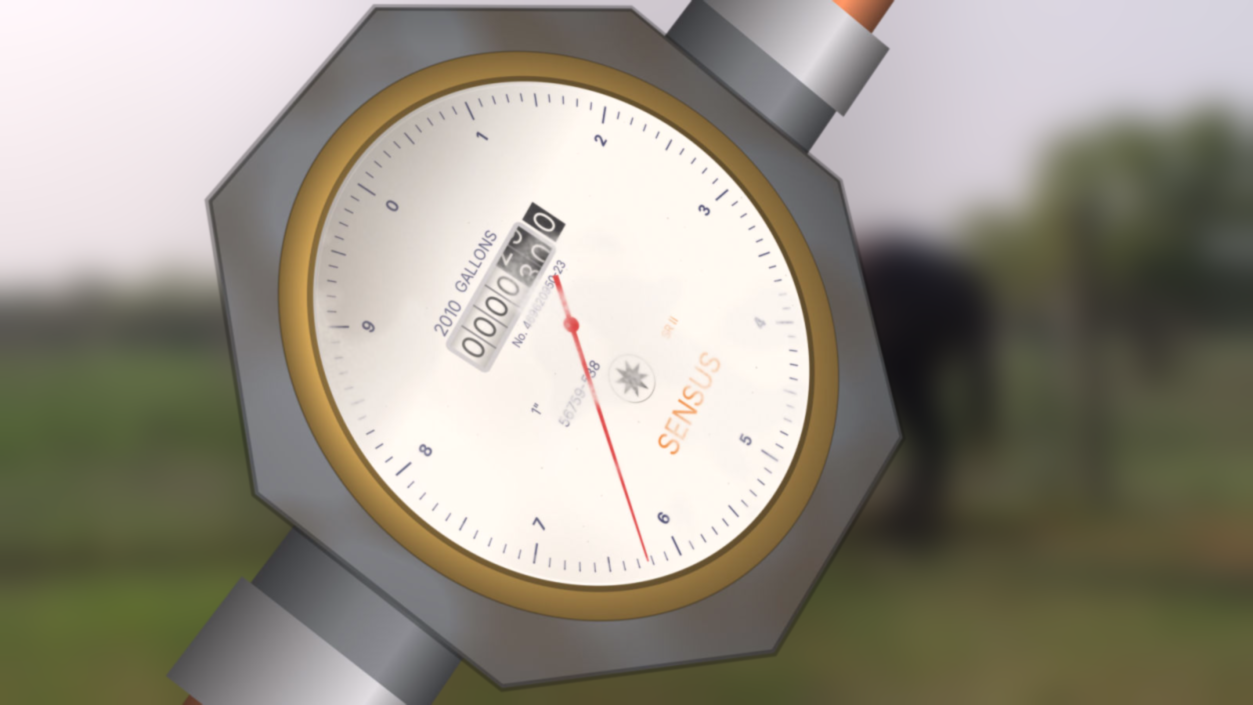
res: {"value": 296.2, "unit": "gal"}
